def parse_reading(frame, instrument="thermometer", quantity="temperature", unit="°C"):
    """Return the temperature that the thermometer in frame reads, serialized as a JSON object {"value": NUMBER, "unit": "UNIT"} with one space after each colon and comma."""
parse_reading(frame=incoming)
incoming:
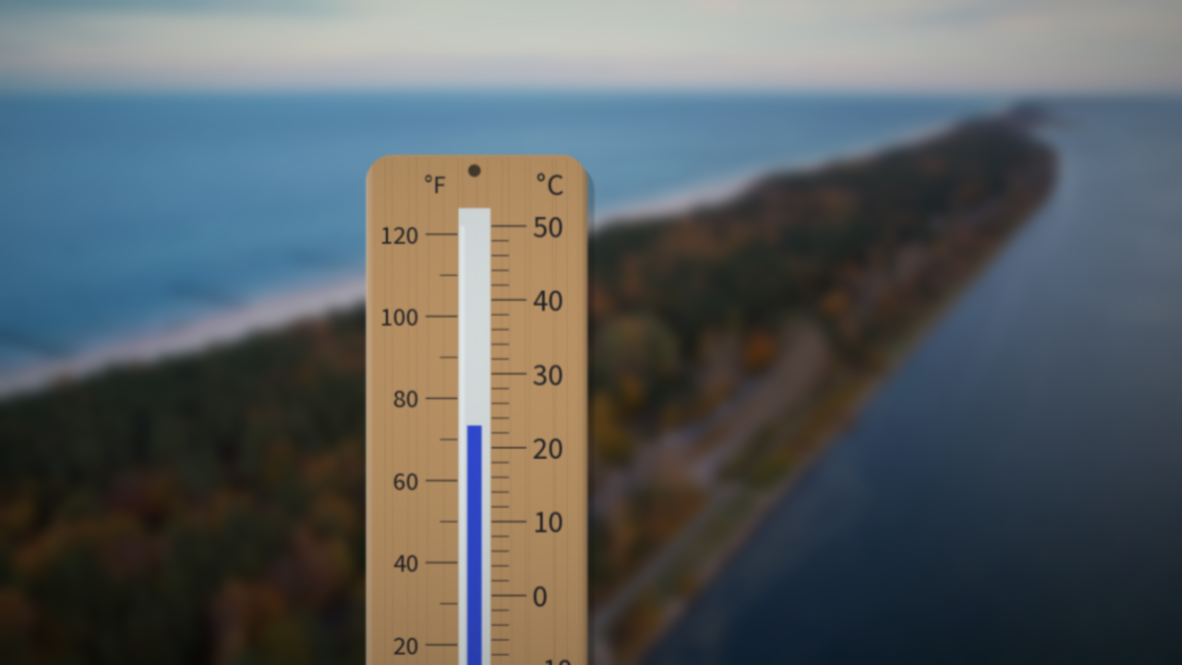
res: {"value": 23, "unit": "°C"}
